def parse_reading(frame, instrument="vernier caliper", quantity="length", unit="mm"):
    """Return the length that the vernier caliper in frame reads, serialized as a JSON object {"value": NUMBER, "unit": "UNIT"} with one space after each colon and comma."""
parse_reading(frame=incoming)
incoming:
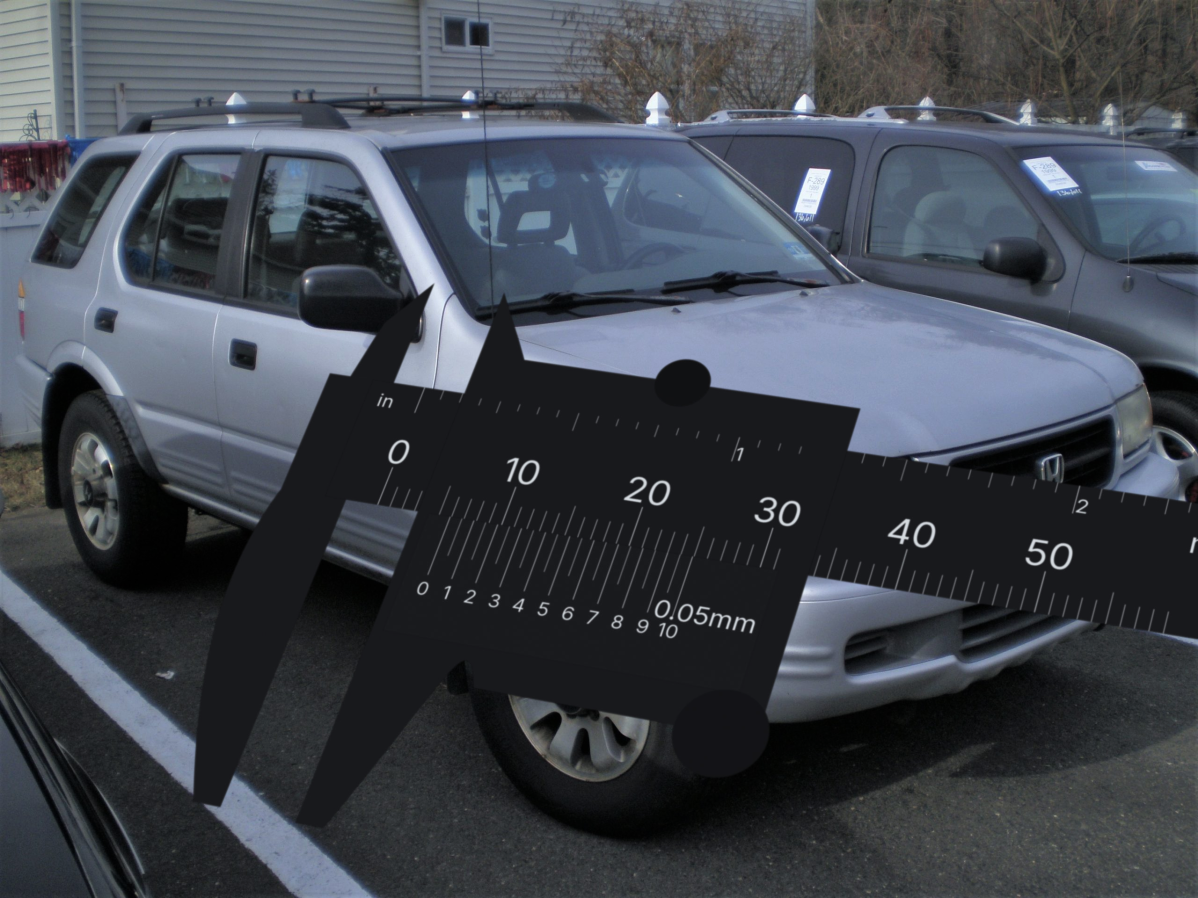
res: {"value": 5.9, "unit": "mm"}
